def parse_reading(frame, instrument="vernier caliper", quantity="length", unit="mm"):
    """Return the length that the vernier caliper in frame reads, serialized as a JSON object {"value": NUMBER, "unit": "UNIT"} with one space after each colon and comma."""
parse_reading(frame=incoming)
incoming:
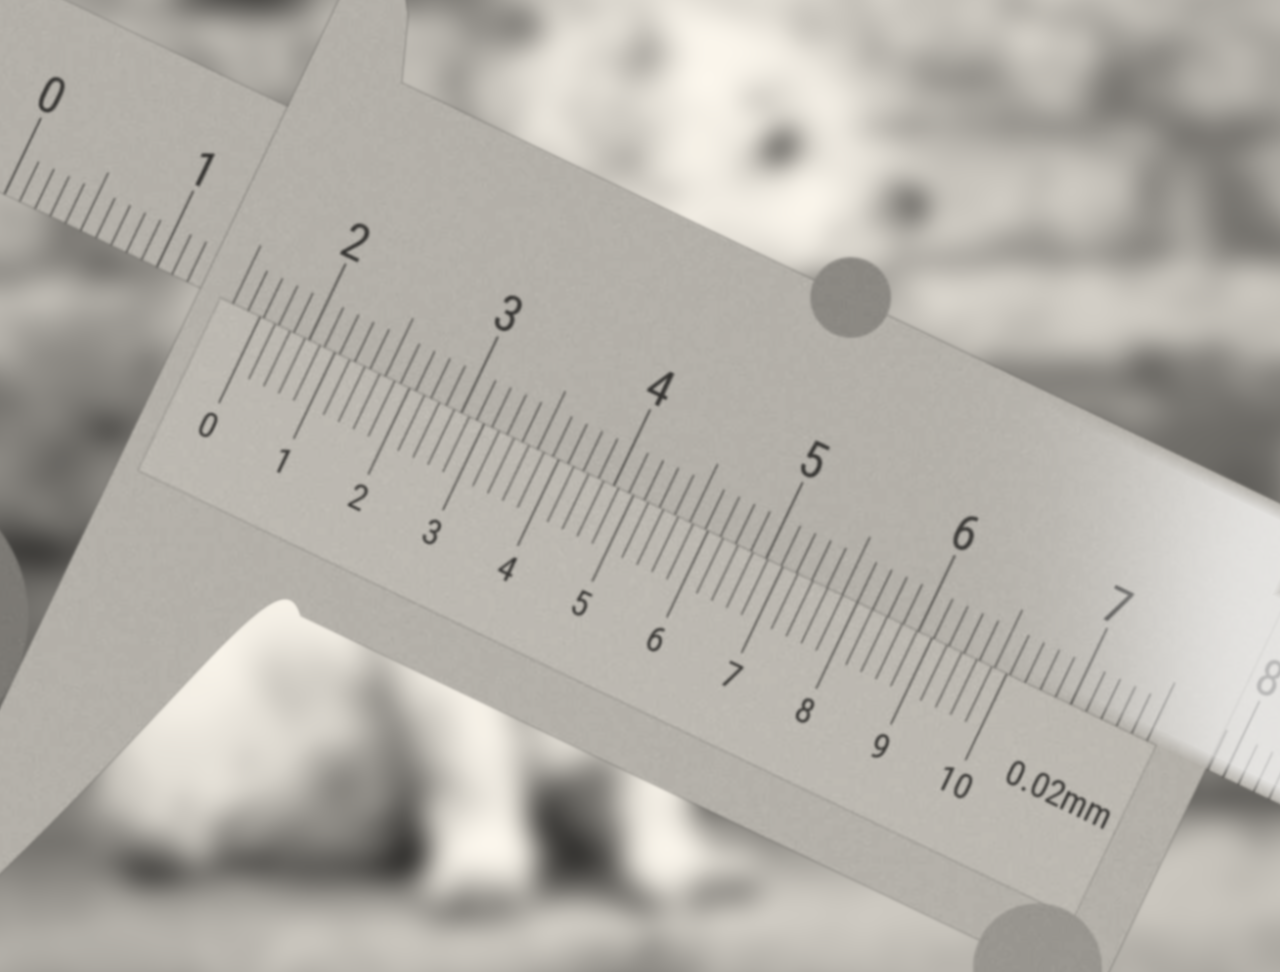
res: {"value": 16.8, "unit": "mm"}
